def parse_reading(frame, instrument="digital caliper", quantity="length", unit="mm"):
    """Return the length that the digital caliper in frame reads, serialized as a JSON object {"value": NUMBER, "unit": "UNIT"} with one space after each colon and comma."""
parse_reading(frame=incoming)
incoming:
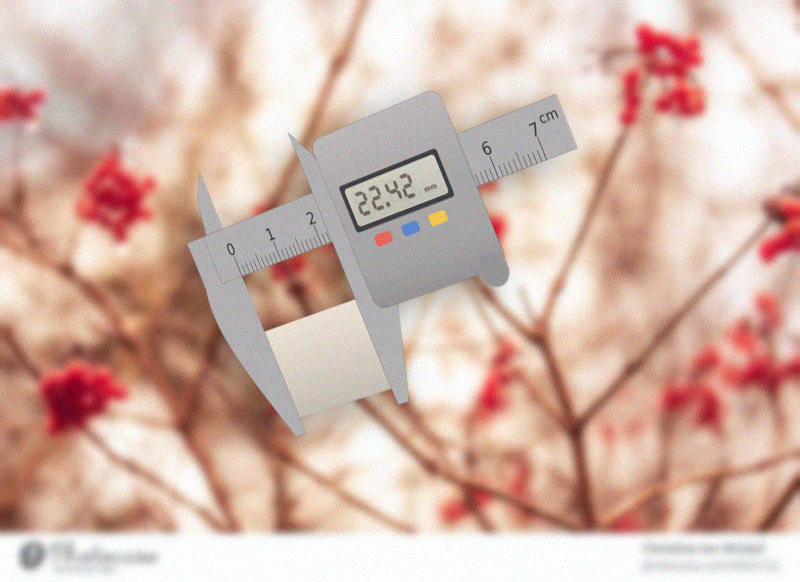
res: {"value": 22.42, "unit": "mm"}
